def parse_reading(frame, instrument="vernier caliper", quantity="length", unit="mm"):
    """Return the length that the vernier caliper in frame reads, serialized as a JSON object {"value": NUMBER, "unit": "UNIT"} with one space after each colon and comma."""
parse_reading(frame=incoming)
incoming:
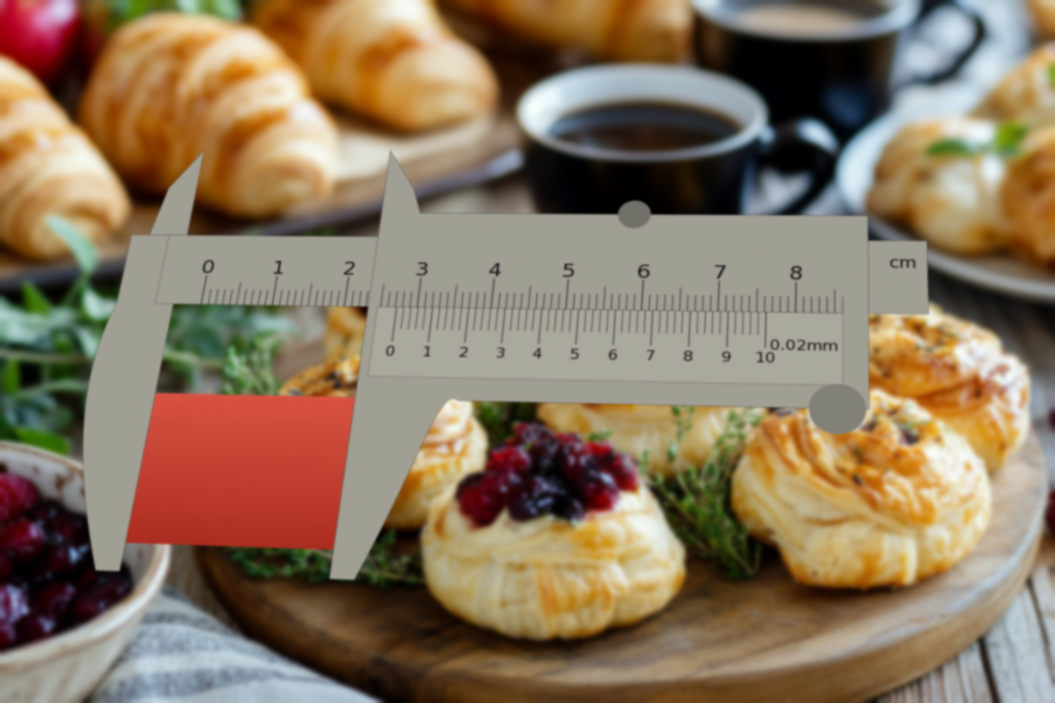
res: {"value": 27.2, "unit": "mm"}
